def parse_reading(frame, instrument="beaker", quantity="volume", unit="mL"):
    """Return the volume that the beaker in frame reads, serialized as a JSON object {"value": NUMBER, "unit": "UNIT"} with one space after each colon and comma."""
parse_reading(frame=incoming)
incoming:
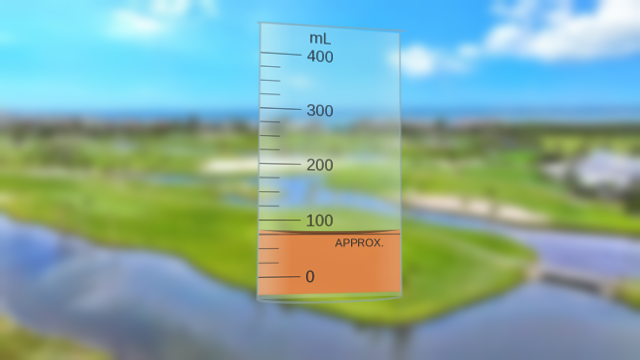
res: {"value": 75, "unit": "mL"}
